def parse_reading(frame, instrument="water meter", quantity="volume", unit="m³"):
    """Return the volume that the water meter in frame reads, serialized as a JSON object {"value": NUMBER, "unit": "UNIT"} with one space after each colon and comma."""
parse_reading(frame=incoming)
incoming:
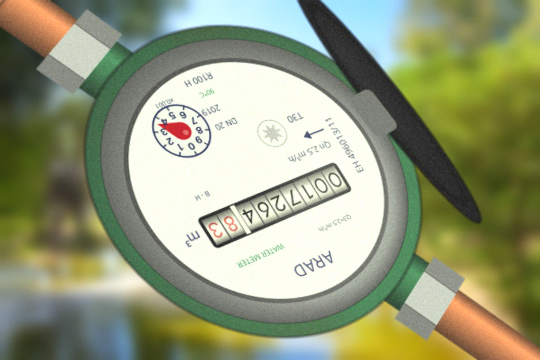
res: {"value": 17264.833, "unit": "m³"}
